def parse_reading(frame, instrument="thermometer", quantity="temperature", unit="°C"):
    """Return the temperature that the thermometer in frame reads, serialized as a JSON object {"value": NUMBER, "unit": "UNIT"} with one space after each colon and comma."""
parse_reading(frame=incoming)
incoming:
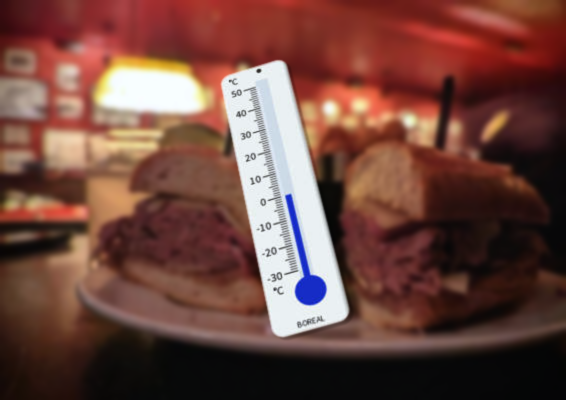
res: {"value": 0, "unit": "°C"}
